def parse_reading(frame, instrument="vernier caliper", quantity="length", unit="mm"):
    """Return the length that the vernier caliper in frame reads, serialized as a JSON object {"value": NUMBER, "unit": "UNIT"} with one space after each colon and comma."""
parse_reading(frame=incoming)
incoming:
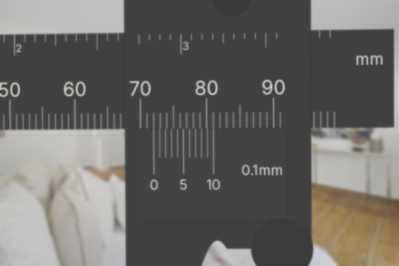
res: {"value": 72.0, "unit": "mm"}
